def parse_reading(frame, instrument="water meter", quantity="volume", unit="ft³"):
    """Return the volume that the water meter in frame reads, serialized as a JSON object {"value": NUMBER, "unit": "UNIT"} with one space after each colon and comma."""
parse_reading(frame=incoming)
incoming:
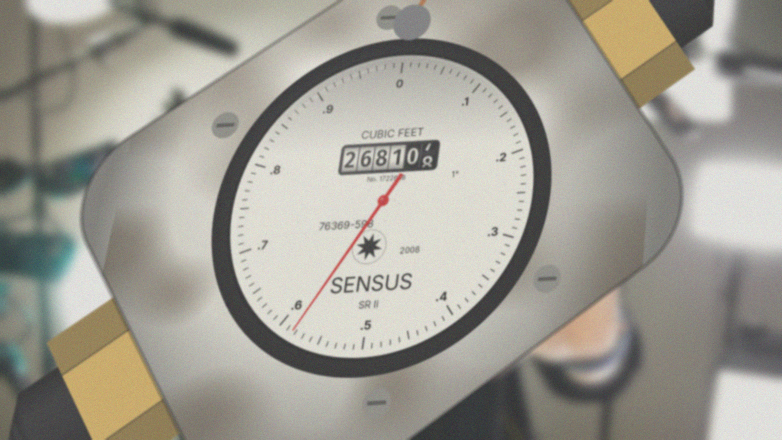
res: {"value": 268107.58, "unit": "ft³"}
